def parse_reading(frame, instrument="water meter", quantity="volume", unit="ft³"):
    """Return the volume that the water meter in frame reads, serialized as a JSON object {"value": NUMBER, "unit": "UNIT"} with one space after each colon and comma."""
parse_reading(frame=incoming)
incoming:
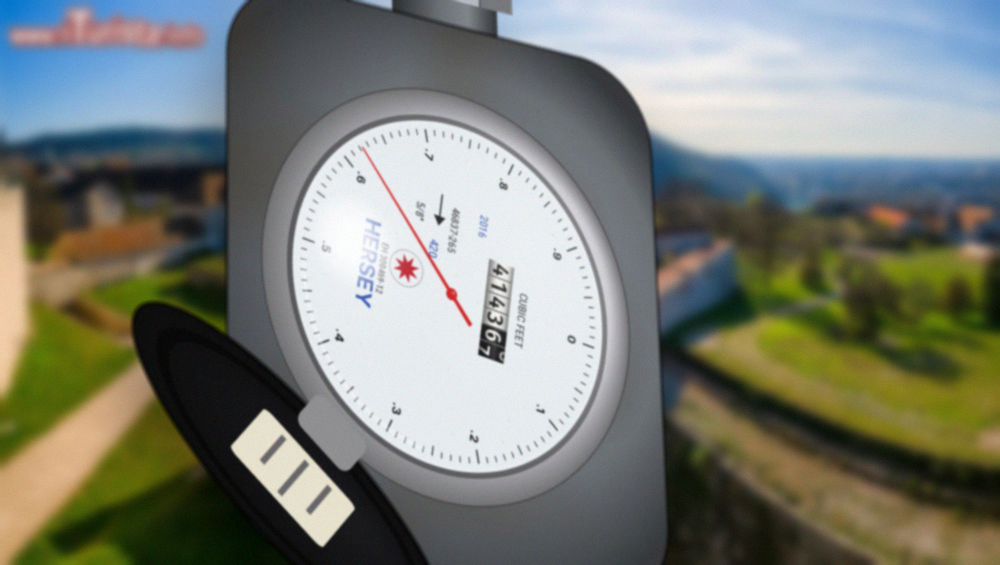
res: {"value": 414366.62, "unit": "ft³"}
